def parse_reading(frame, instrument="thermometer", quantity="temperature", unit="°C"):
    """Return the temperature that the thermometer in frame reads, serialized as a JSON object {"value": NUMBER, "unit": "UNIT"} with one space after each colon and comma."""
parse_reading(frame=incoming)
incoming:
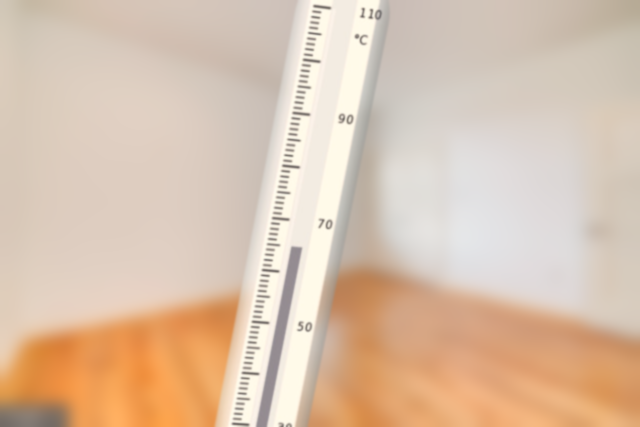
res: {"value": 65, "unit": "°C"}
